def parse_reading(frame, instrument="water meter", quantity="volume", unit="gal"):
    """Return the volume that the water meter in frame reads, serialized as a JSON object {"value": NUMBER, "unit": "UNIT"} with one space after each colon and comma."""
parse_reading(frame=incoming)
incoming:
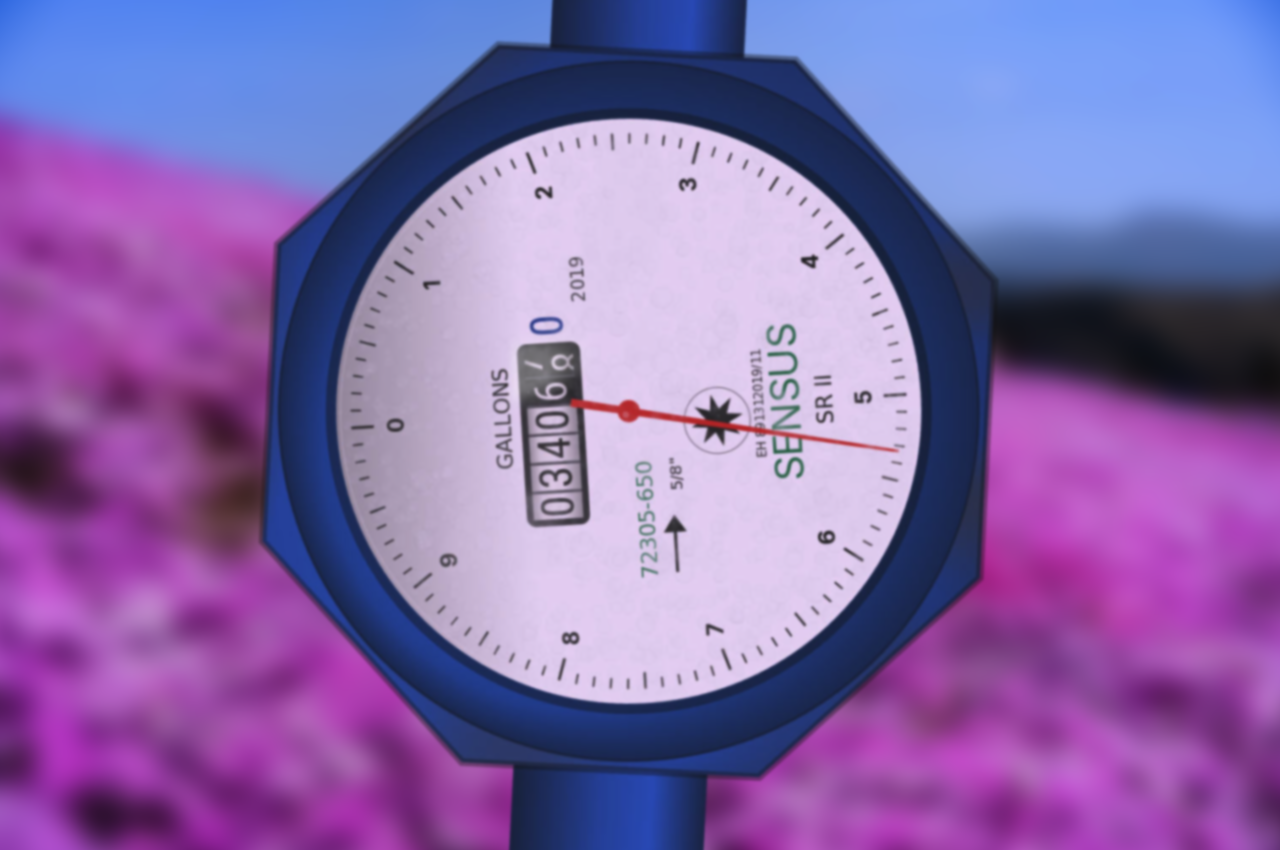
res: {"value": 340675.3, "unit": "gal"}
